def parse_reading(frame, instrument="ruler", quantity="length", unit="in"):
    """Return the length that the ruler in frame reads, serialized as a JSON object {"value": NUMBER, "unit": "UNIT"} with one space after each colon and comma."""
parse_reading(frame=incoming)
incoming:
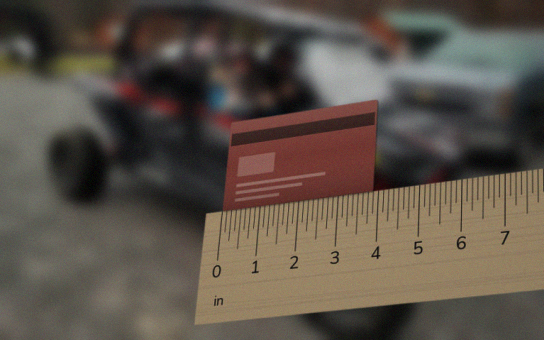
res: {"value": 3.875, "unit": "in"}
